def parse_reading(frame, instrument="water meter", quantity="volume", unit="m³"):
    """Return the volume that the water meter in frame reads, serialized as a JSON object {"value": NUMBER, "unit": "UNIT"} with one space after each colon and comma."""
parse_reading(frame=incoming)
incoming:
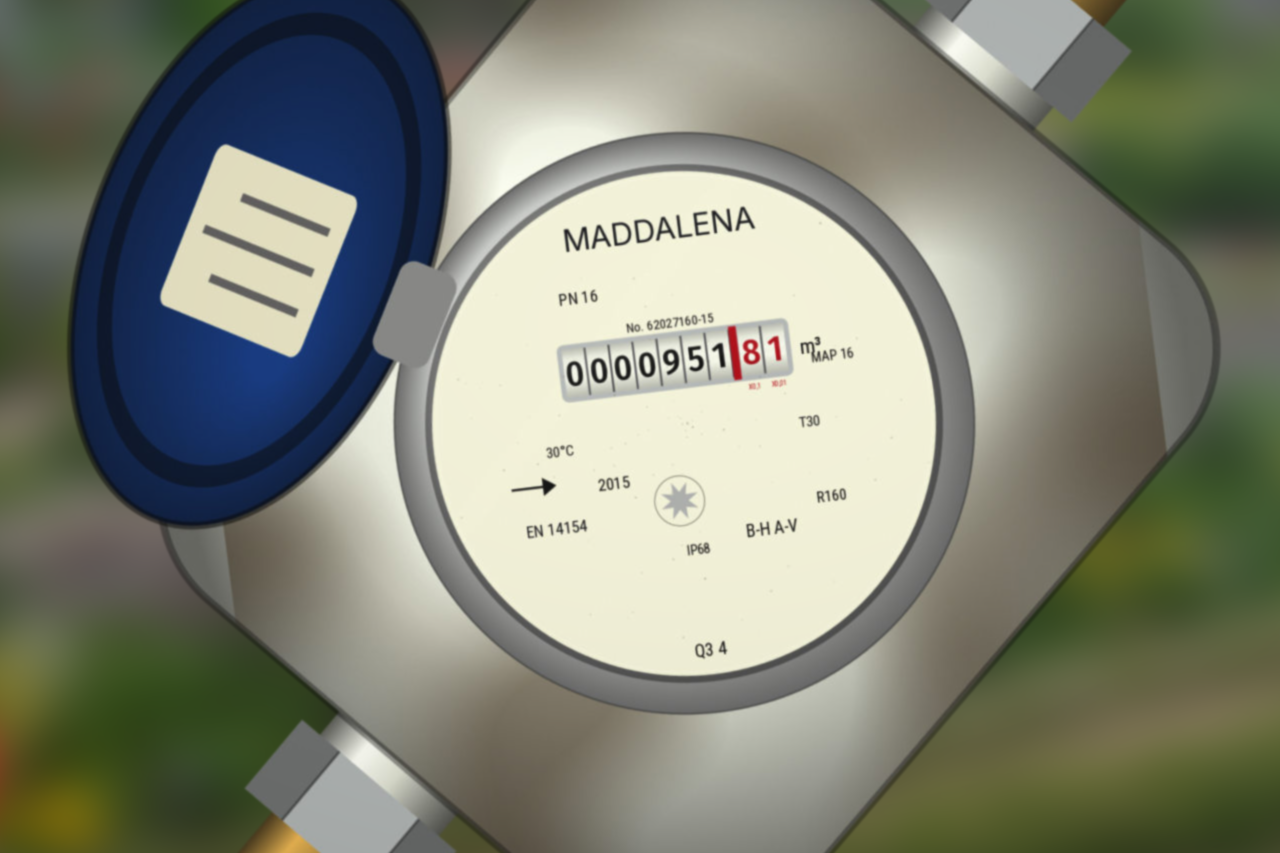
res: {"value": 951.81, "unit": "m³"}
